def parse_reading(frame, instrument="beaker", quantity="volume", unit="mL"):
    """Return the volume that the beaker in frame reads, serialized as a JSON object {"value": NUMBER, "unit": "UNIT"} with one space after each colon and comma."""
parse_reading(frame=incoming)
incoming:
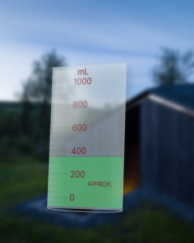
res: {"value": 350, "unit": "mL"}
